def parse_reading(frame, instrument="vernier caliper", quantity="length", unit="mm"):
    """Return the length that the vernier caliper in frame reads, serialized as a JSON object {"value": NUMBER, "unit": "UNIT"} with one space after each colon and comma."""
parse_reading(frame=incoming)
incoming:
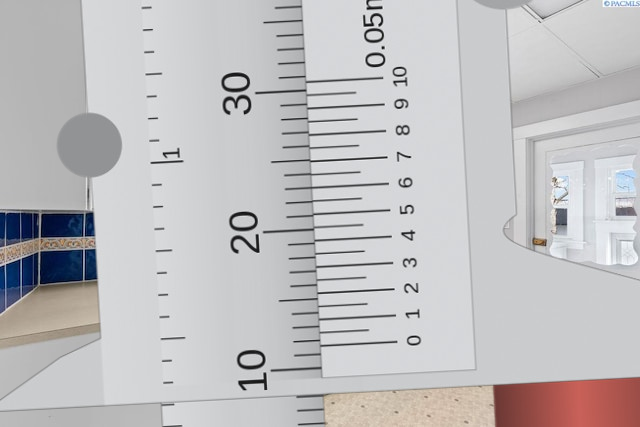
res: {"value": 11.6, "unit": "mm"}
